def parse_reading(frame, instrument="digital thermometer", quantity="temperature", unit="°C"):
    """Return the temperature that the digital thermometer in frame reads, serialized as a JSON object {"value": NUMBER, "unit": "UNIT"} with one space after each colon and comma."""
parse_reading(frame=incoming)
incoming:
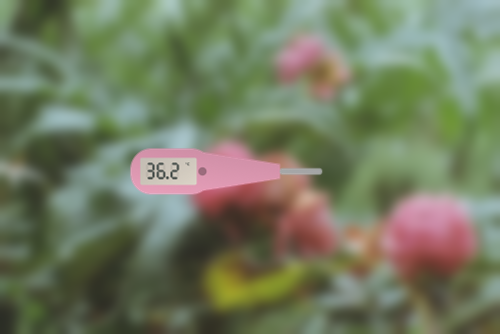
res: {"value": 36.2, "unit": "°C"}
